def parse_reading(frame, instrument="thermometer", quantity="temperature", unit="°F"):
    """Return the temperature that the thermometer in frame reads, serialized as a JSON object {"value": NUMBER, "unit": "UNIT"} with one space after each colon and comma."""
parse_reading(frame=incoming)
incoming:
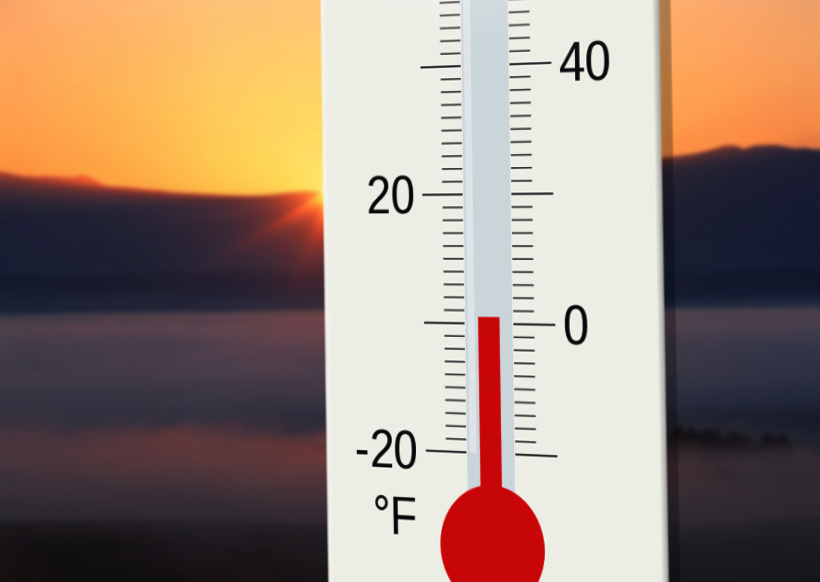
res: {"value": 1, "unit": "°F"}
